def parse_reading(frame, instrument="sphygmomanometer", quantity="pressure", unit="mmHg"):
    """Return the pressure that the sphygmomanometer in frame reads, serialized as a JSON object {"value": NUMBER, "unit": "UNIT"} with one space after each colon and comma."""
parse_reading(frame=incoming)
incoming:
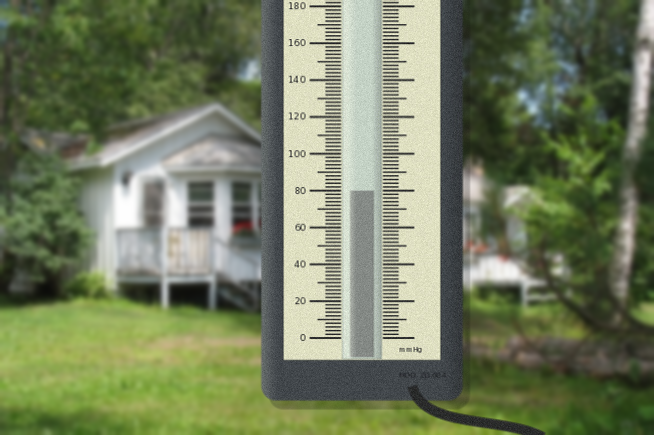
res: {"value": 80, "unit": "mmHg"}
